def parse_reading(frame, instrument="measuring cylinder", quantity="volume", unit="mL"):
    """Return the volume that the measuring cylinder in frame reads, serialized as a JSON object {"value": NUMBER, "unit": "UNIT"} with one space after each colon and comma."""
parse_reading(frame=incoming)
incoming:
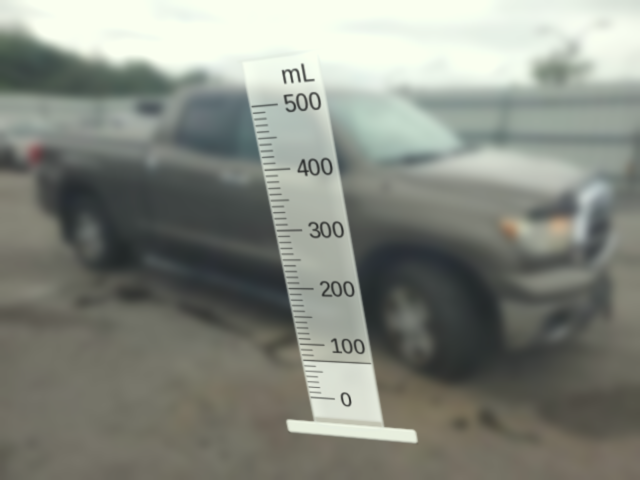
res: {"value": 70, "unit": "mL"}
